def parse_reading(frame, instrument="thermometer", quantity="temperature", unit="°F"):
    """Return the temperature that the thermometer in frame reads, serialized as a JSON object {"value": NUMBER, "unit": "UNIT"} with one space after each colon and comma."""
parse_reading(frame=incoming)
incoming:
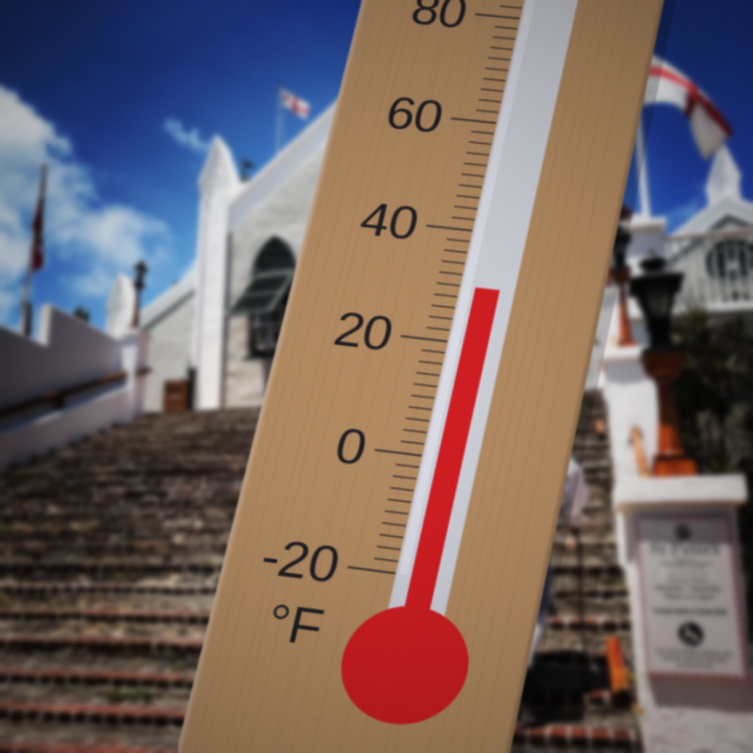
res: {"value": 30, "unit": "°F"}
